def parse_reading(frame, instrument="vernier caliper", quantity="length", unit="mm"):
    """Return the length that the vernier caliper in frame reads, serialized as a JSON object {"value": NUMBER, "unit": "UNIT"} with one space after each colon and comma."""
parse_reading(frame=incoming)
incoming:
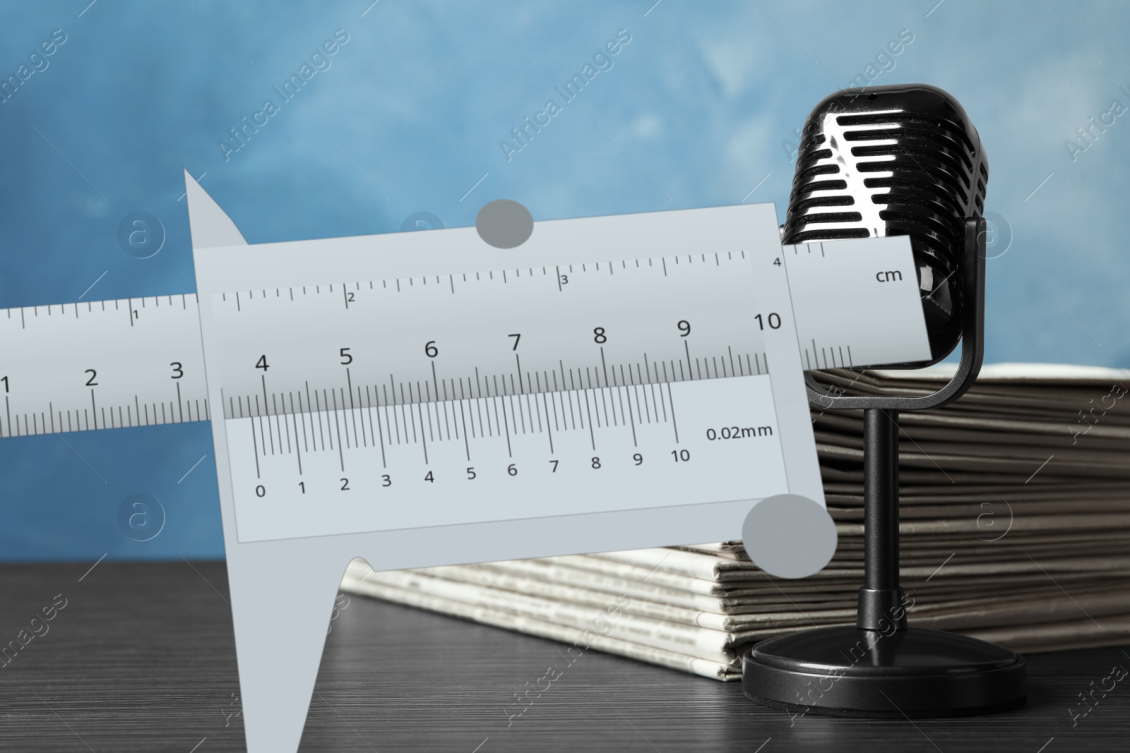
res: {"value": 38.2, "unit": "mm"}
